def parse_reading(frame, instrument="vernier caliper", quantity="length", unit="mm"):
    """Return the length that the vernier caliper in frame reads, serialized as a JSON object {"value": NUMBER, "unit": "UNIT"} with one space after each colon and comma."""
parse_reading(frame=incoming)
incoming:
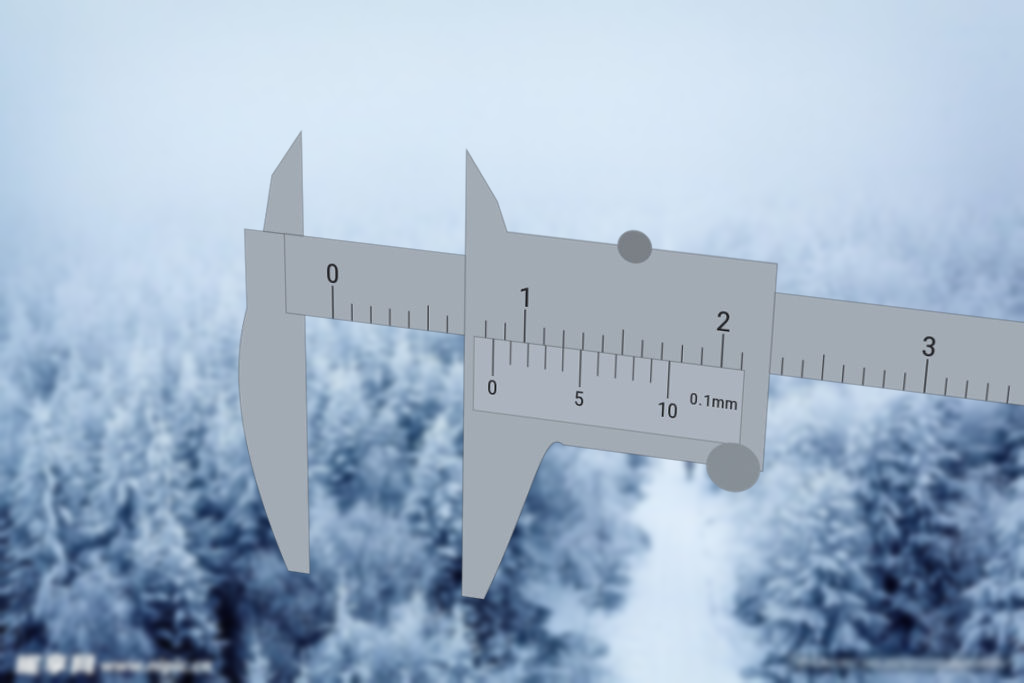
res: {"value": 8.4, "unit": "mm"}
